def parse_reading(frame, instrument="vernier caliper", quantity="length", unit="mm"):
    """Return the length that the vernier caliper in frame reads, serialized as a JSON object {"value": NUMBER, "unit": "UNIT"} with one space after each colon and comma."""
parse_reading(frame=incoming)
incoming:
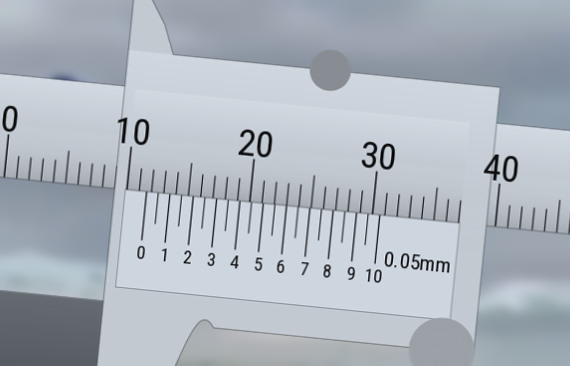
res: {"value": 11.6, "unit": "mm"}
